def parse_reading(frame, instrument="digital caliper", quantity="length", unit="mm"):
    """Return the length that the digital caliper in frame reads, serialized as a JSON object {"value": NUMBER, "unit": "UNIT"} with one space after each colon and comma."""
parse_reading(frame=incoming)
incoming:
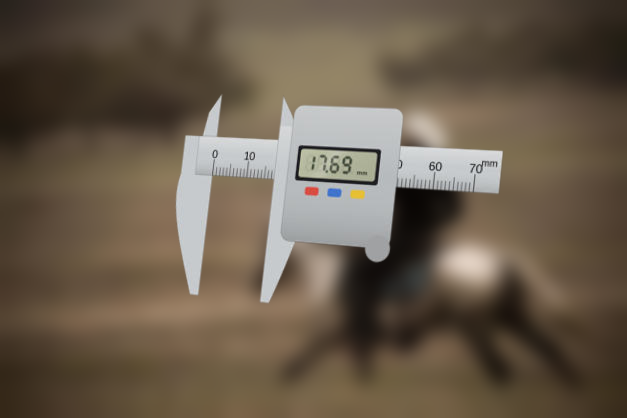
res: {"value": 17.69, "unit": "mm"}
